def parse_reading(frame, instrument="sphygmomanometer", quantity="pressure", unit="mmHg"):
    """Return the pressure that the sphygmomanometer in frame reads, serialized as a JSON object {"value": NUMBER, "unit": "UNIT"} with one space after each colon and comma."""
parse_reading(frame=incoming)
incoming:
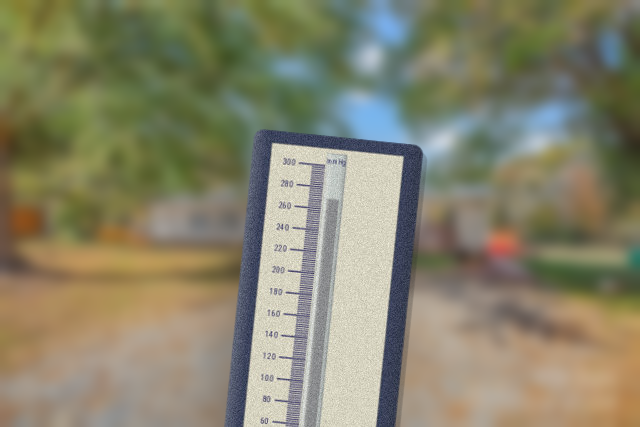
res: {"value": 270, "unit": "mmHg"}
